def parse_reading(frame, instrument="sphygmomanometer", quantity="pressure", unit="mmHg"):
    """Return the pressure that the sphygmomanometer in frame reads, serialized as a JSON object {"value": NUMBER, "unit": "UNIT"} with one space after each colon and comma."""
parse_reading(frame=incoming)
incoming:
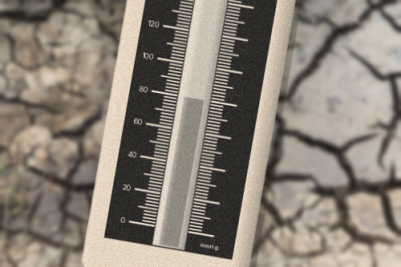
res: {"value": 80, "unit": "mmHg"}
